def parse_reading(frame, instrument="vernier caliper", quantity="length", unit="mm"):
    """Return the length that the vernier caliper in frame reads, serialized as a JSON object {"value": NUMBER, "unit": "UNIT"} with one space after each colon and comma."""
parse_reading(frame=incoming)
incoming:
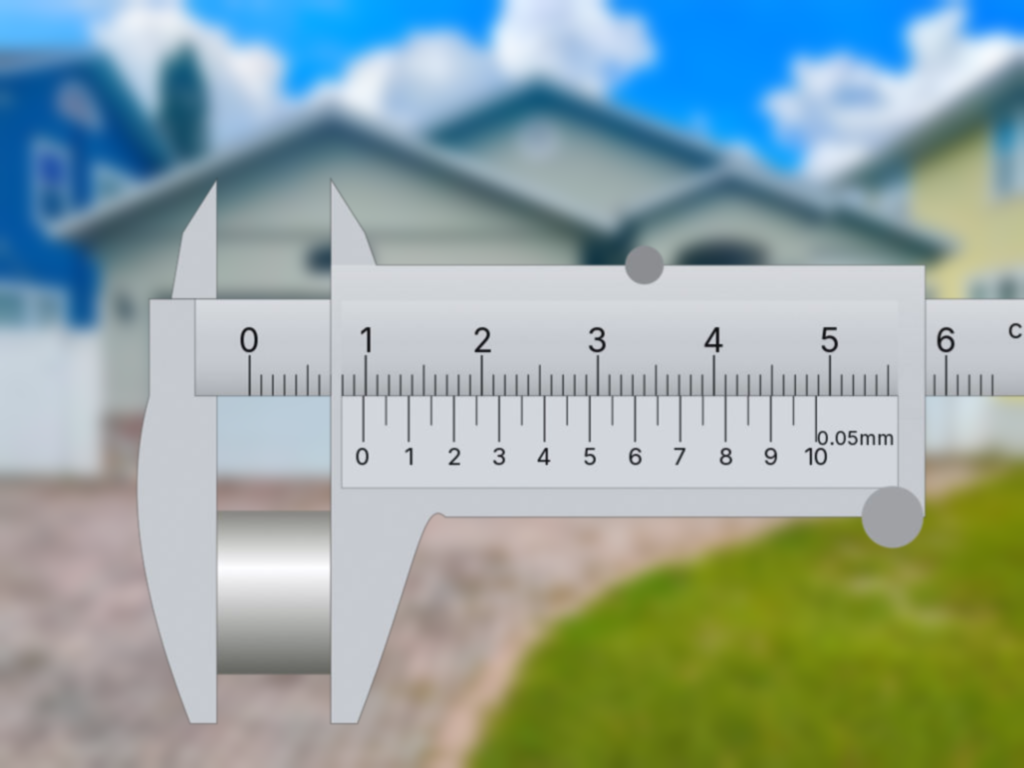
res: {"value": 9.8, "unit": "mm"}
